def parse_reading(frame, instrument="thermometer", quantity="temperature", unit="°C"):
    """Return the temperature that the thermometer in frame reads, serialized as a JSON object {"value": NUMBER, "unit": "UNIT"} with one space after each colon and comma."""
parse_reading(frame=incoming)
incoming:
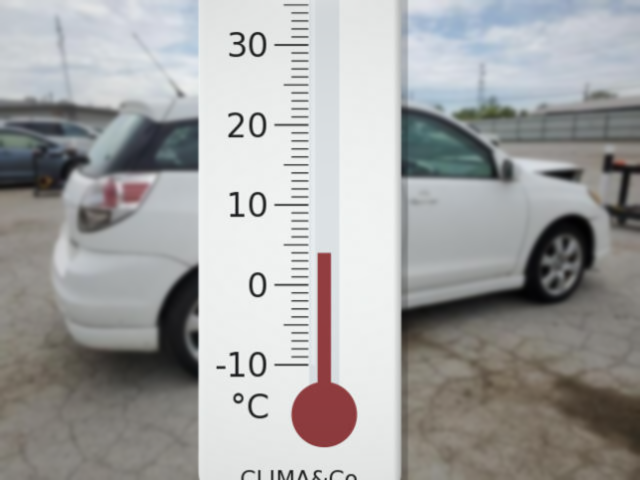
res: {"value": 4, "unit": "°C"}
